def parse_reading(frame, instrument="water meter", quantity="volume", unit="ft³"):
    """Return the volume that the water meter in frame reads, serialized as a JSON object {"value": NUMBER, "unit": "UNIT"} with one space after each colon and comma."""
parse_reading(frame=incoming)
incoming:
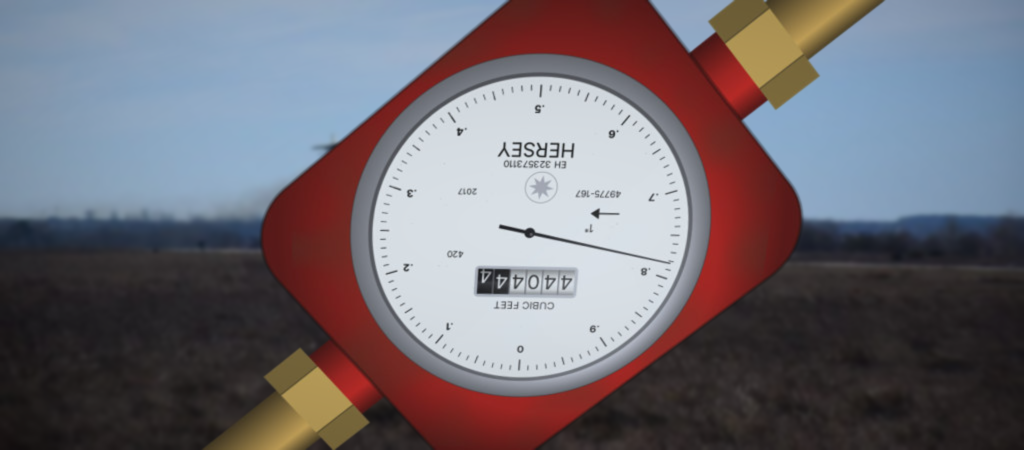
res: {"value": 440443.78, "unit": "ft³"}
